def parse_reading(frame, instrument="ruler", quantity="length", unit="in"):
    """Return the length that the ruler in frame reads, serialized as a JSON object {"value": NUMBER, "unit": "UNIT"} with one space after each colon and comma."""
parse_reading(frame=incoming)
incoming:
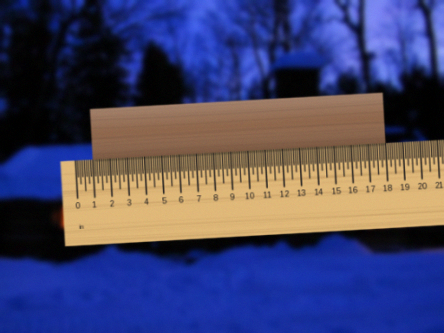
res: {"value": 17, "unit": "in"}
